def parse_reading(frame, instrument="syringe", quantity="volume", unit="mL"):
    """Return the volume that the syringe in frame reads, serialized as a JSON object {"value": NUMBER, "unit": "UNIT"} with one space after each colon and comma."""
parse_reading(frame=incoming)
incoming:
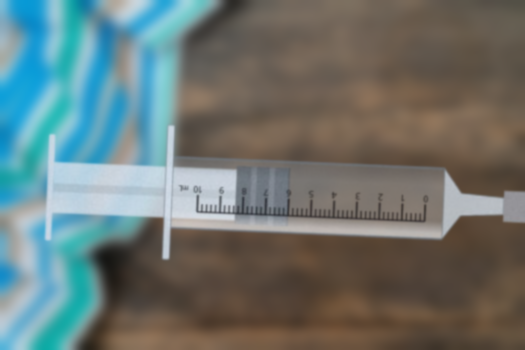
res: {"value": 6, "unit": "mL"}
